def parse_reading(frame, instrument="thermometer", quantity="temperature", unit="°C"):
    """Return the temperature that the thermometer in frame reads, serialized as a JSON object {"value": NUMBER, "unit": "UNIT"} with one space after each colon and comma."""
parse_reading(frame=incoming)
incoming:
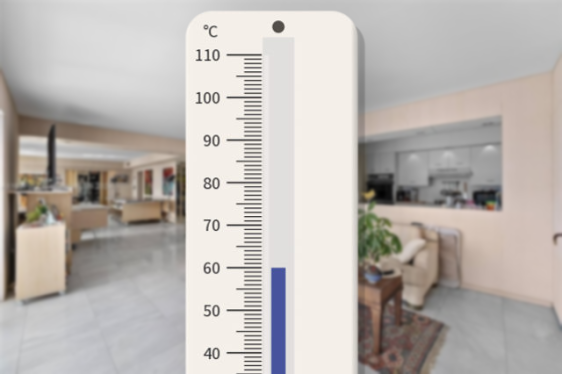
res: {"value": 60, "unit": "°C"}
